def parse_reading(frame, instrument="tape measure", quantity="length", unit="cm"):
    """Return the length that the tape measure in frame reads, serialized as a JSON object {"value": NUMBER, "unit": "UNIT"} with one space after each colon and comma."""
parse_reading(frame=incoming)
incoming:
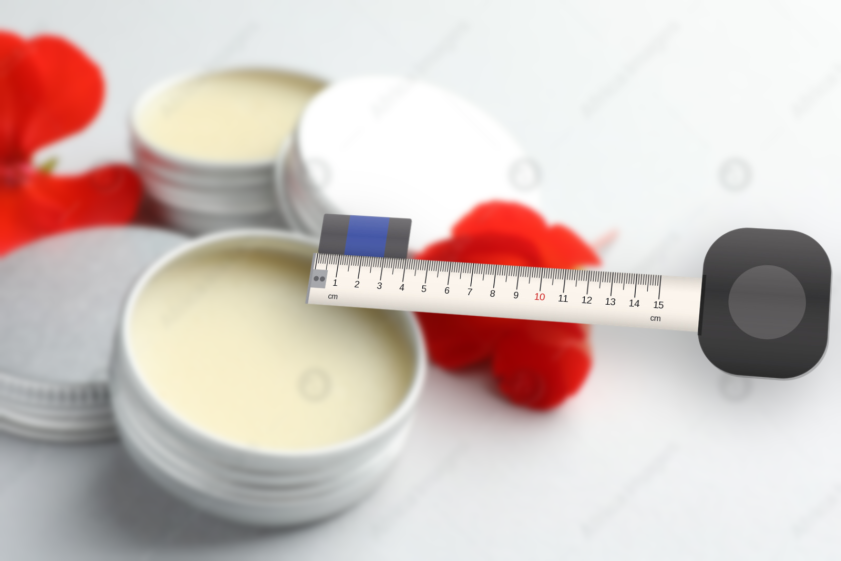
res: {"value": 4, "unit": "cm"}
